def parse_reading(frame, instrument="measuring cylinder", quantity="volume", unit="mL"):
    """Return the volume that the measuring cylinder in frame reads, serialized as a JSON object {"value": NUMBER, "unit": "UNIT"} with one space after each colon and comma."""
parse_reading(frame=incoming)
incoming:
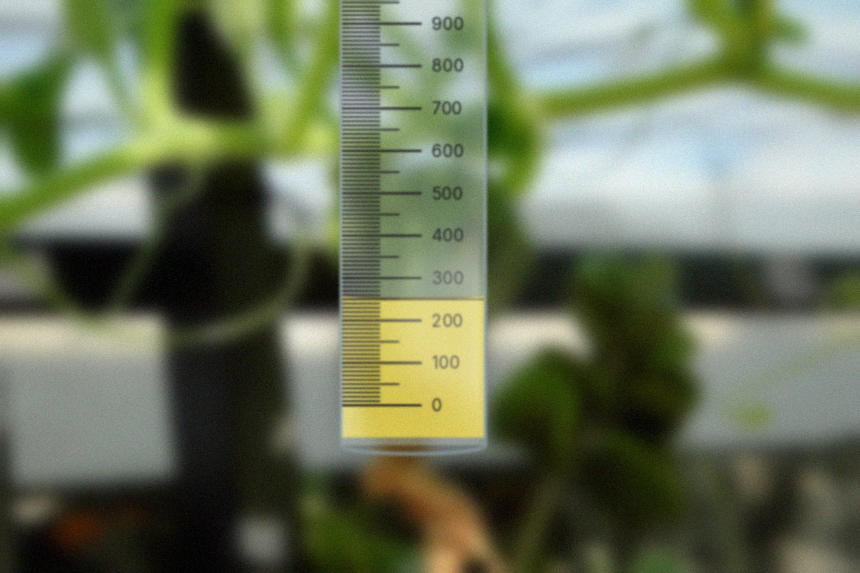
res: {"value": 250, "unit": "mL"}
